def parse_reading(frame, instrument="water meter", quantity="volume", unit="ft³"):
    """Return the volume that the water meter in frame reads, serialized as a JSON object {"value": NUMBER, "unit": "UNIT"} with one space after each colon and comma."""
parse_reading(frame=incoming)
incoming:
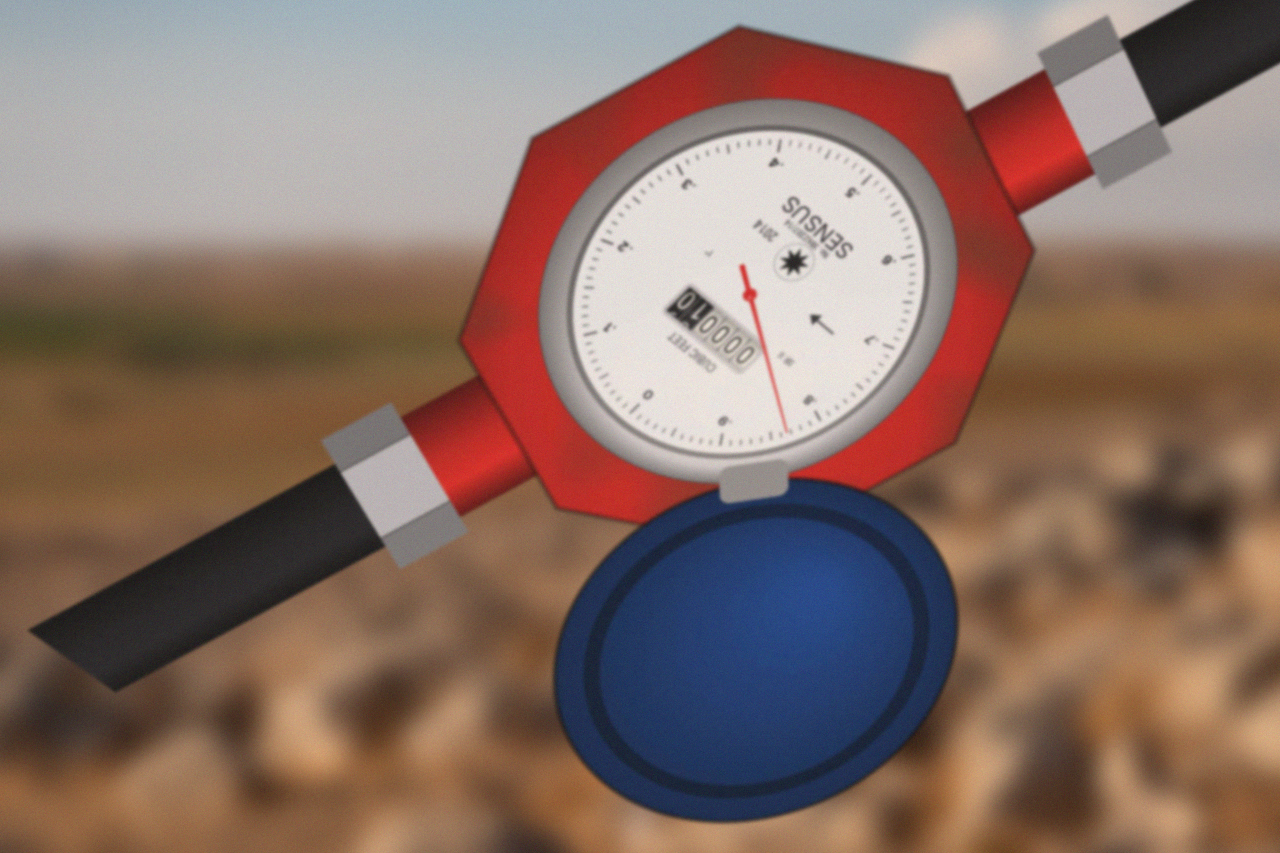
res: {"value": 9.83, "unit": "ft³"}
